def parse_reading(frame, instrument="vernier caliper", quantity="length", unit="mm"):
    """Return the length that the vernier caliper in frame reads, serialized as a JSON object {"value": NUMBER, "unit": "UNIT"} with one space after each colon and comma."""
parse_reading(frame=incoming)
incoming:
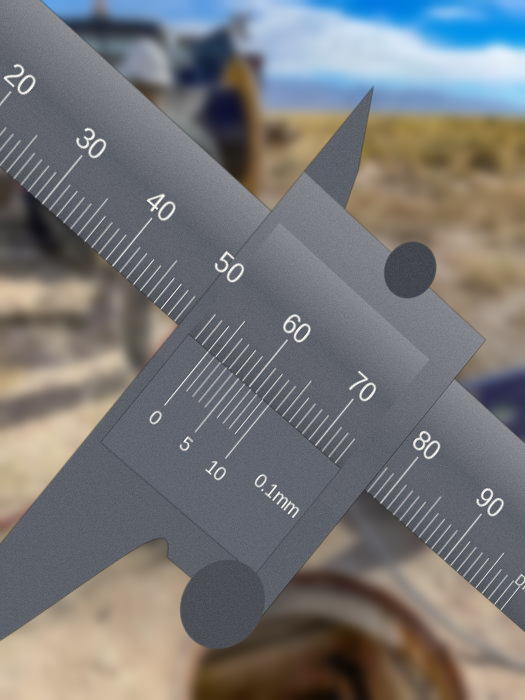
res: {"value": 54.0, "unit": "mm"}
